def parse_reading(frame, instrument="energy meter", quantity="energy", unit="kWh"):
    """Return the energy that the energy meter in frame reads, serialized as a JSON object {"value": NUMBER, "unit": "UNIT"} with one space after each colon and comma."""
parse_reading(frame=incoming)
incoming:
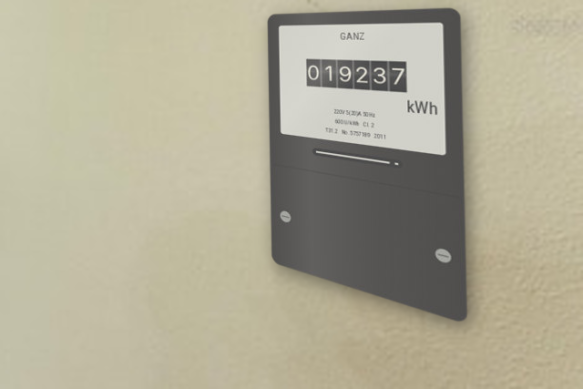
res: {"value": 19237, "unit": "kWh"}
